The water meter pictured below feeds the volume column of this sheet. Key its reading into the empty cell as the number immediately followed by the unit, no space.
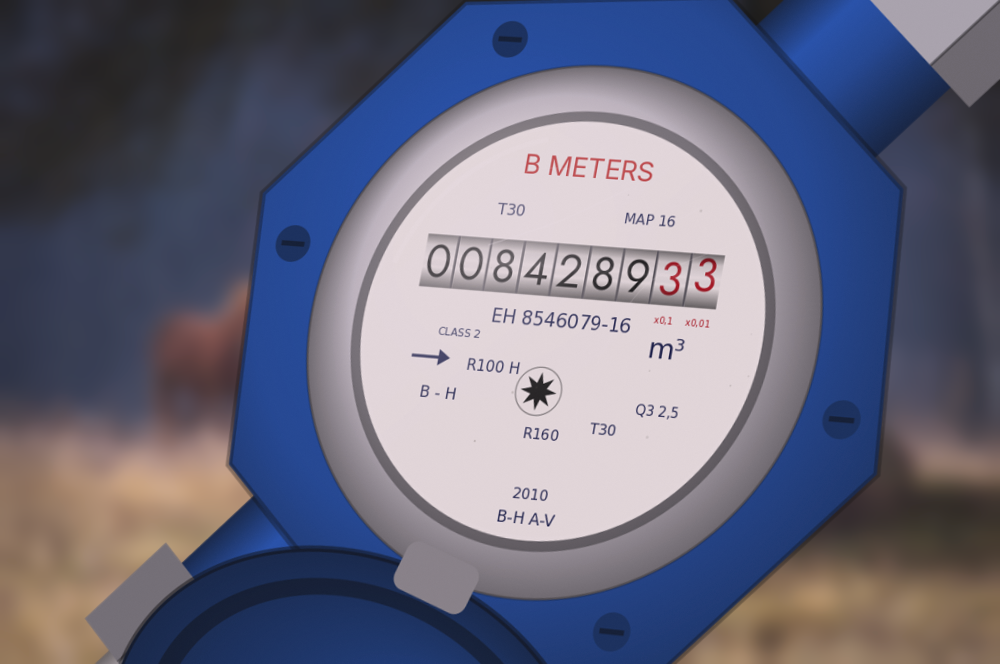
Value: 84289.33m³
